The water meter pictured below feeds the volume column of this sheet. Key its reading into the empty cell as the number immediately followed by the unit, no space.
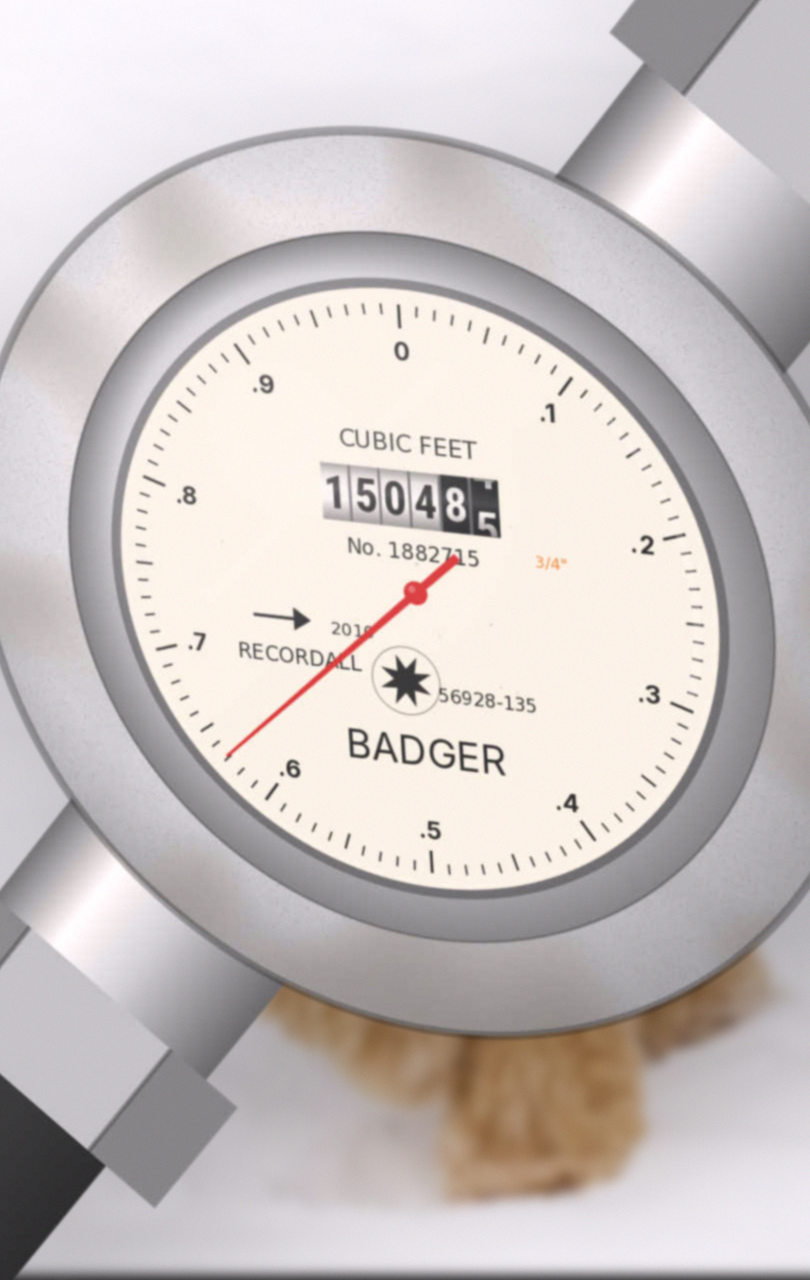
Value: 150484.63ft³
